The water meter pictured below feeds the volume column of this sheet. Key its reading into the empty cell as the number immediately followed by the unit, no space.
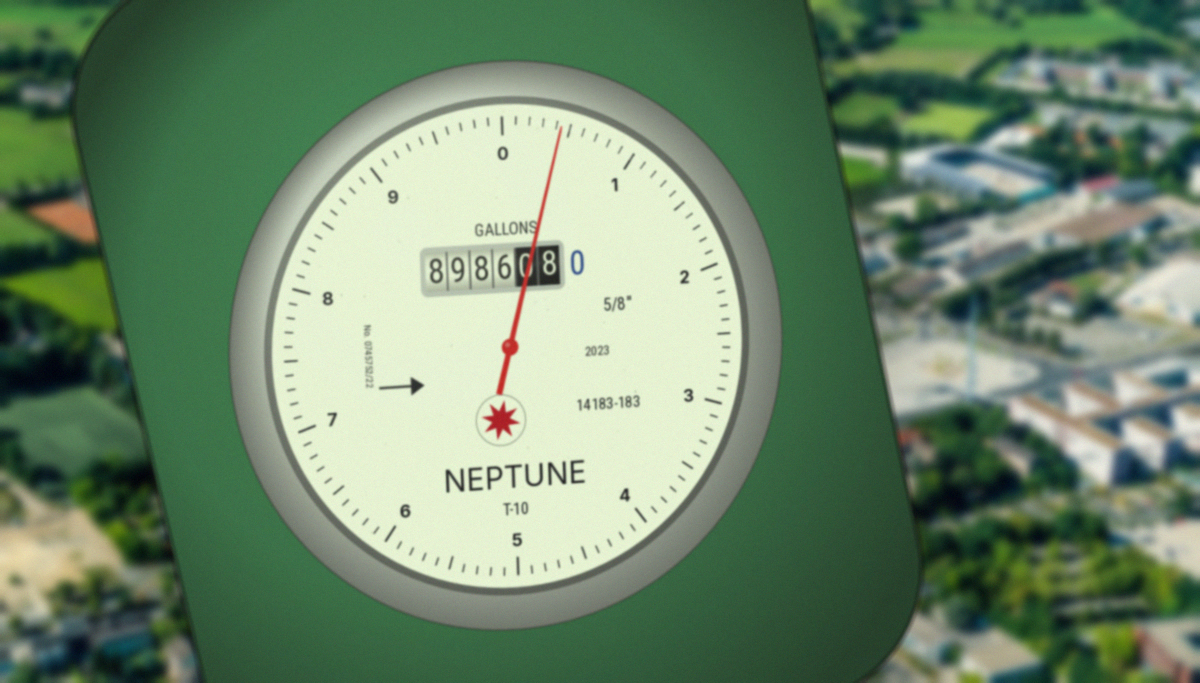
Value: 8986080.4gal
